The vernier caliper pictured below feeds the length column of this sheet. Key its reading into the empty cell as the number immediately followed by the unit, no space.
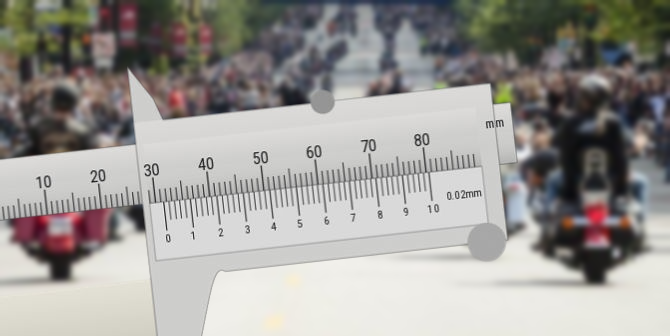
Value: 31.5mm
